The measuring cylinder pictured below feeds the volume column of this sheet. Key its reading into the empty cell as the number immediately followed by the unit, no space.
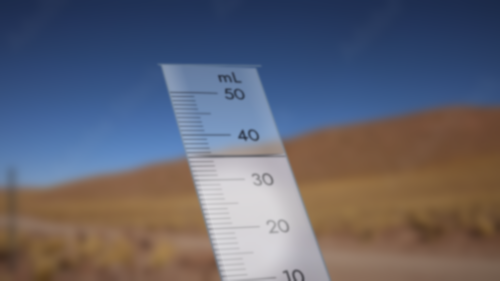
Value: 35mL
